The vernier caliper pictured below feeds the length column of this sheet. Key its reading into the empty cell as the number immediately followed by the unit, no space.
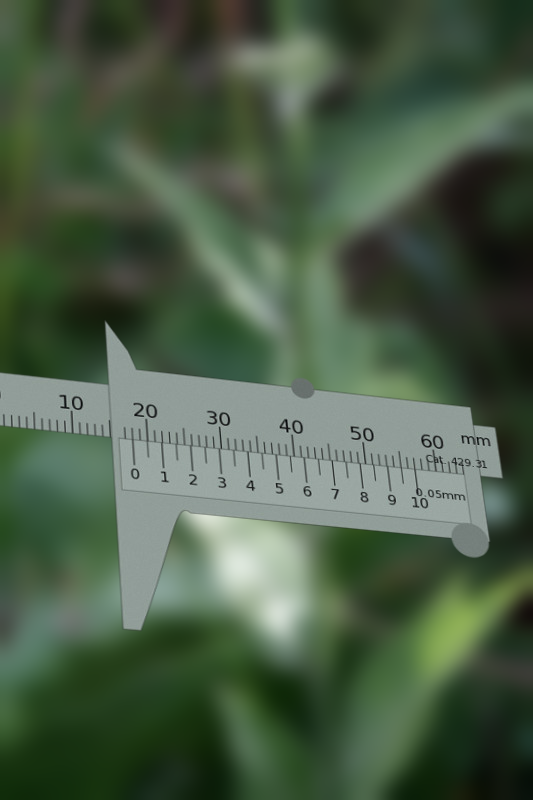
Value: 18.0mm
